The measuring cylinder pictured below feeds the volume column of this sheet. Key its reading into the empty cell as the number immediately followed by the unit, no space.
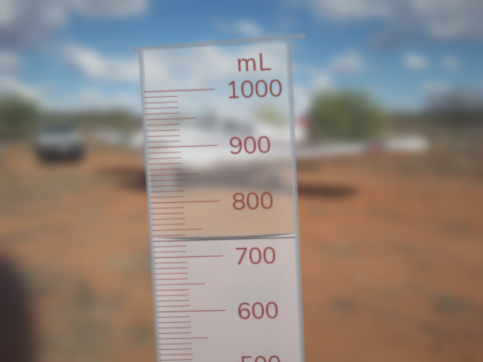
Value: 730mL
